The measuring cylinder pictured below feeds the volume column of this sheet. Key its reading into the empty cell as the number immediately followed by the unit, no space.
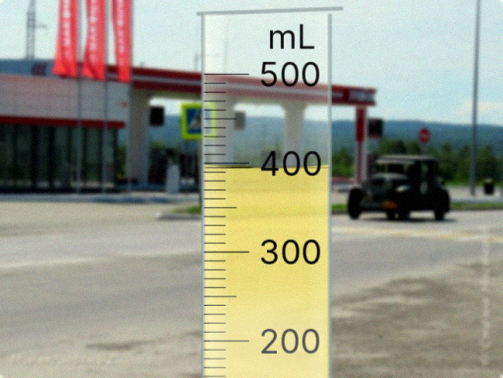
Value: 395mL
